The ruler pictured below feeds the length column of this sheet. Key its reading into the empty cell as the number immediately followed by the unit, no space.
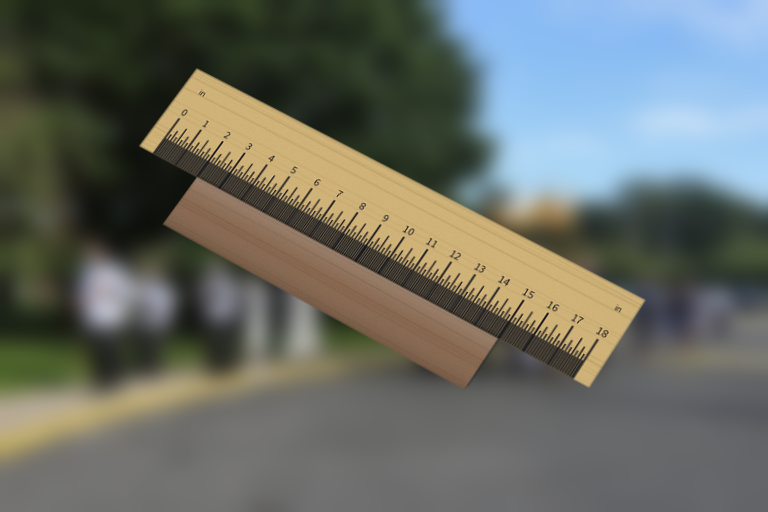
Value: 13in
